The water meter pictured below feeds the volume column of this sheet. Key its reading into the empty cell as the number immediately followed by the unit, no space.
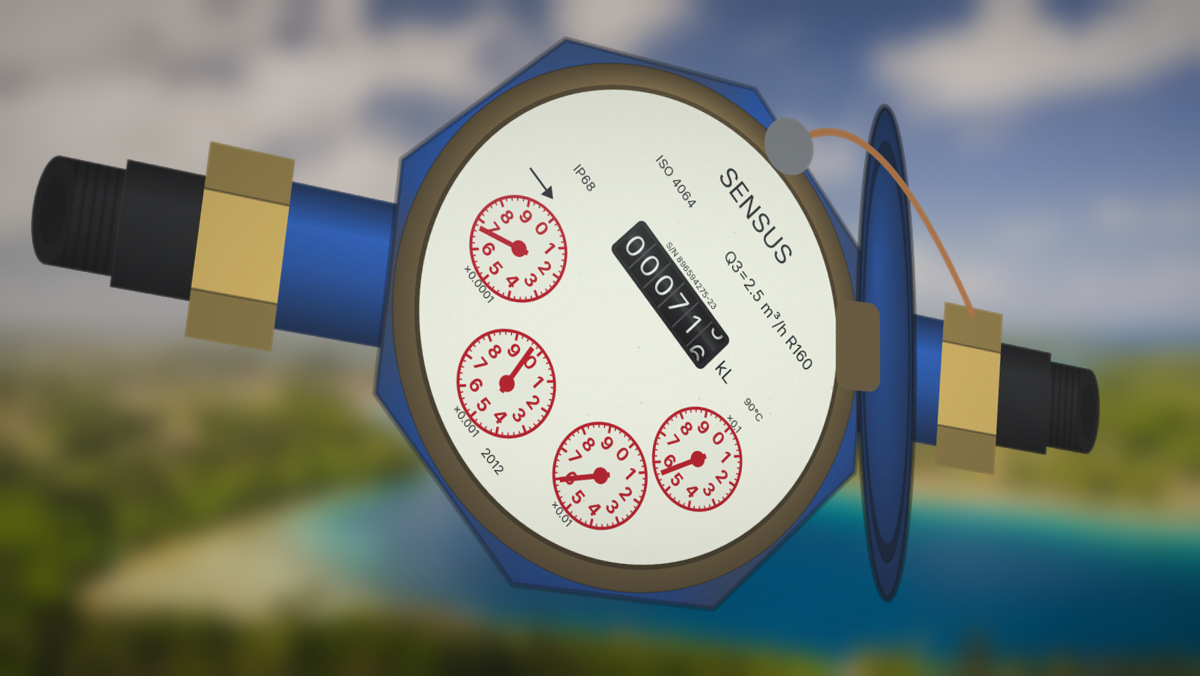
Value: 715.5596kL
